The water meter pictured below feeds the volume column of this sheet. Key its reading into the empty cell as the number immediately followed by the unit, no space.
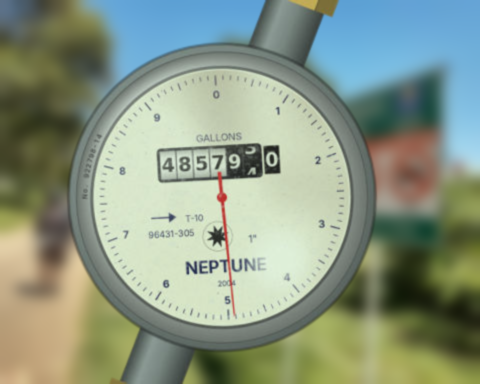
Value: 4857934.9gal
